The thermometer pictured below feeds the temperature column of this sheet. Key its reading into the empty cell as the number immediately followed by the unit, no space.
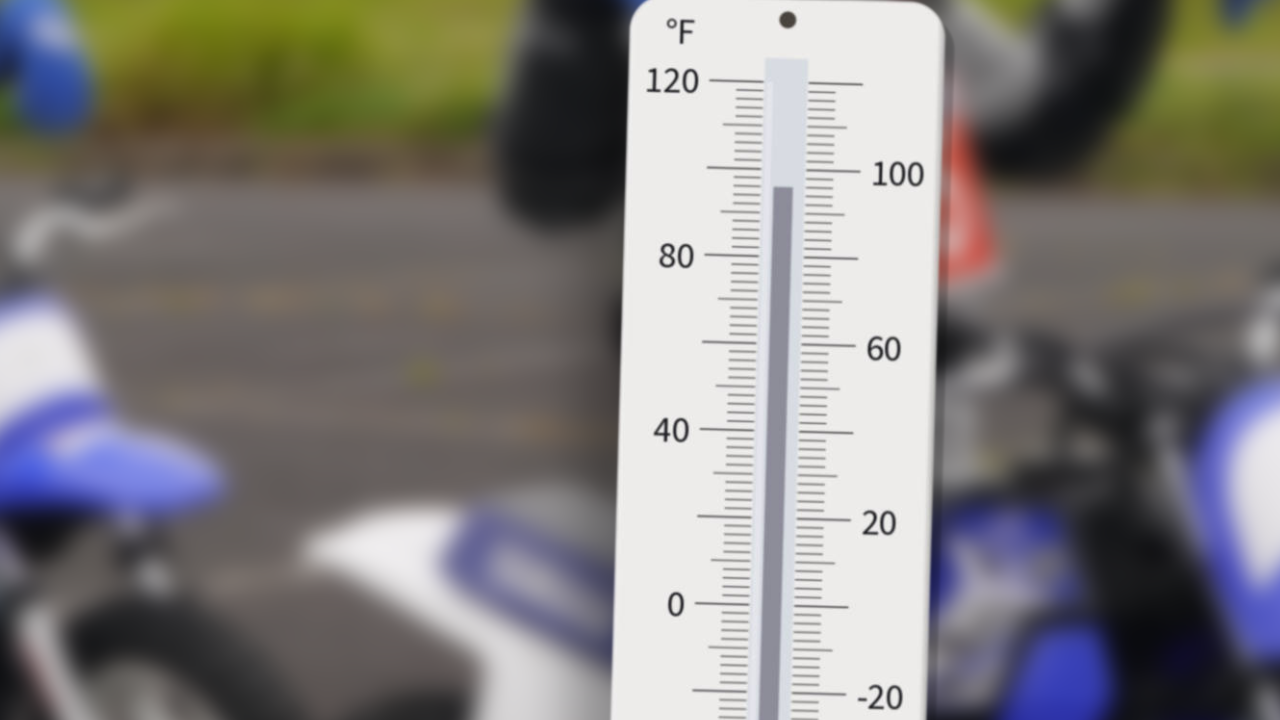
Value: 96°F
